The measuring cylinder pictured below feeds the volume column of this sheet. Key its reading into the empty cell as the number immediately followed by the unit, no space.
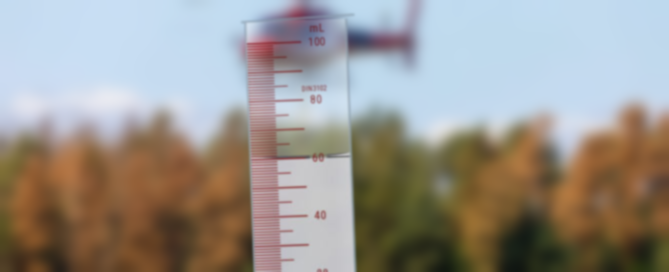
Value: 60mL
